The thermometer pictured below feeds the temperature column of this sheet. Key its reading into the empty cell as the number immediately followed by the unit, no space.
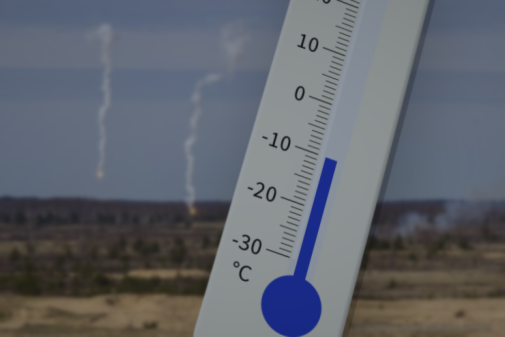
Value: -10°C
